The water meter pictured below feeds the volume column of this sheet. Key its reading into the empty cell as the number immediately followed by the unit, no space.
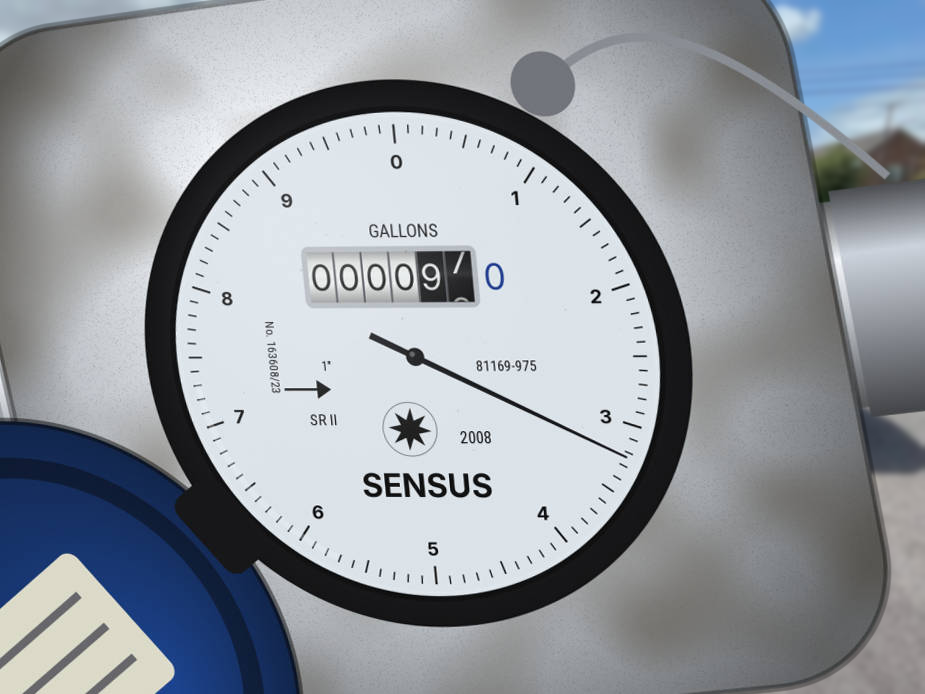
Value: 973.2gal
